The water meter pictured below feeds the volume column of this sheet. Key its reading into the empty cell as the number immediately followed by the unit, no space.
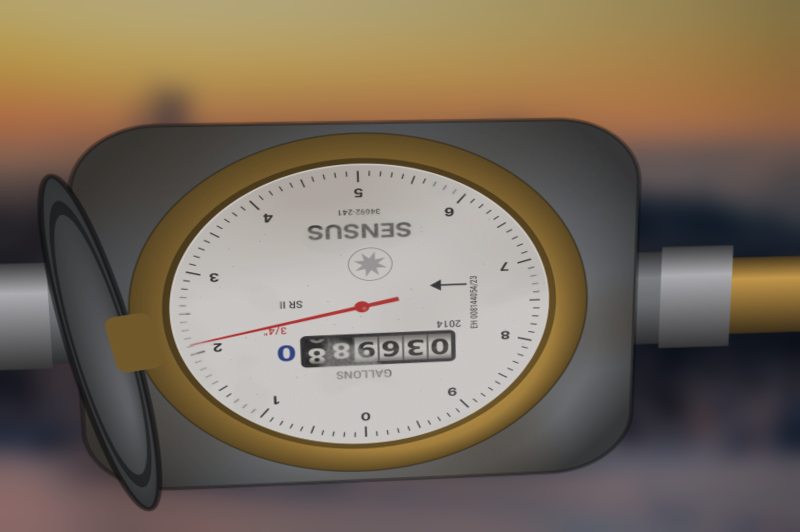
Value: 369882.1gal
